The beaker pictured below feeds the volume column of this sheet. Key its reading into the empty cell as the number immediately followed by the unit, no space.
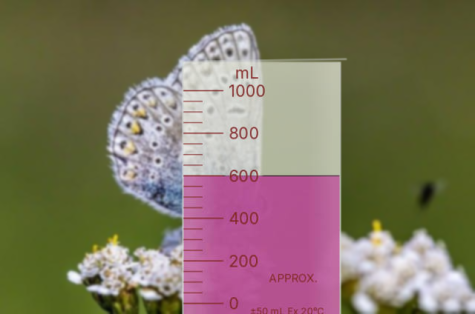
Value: 600mL
